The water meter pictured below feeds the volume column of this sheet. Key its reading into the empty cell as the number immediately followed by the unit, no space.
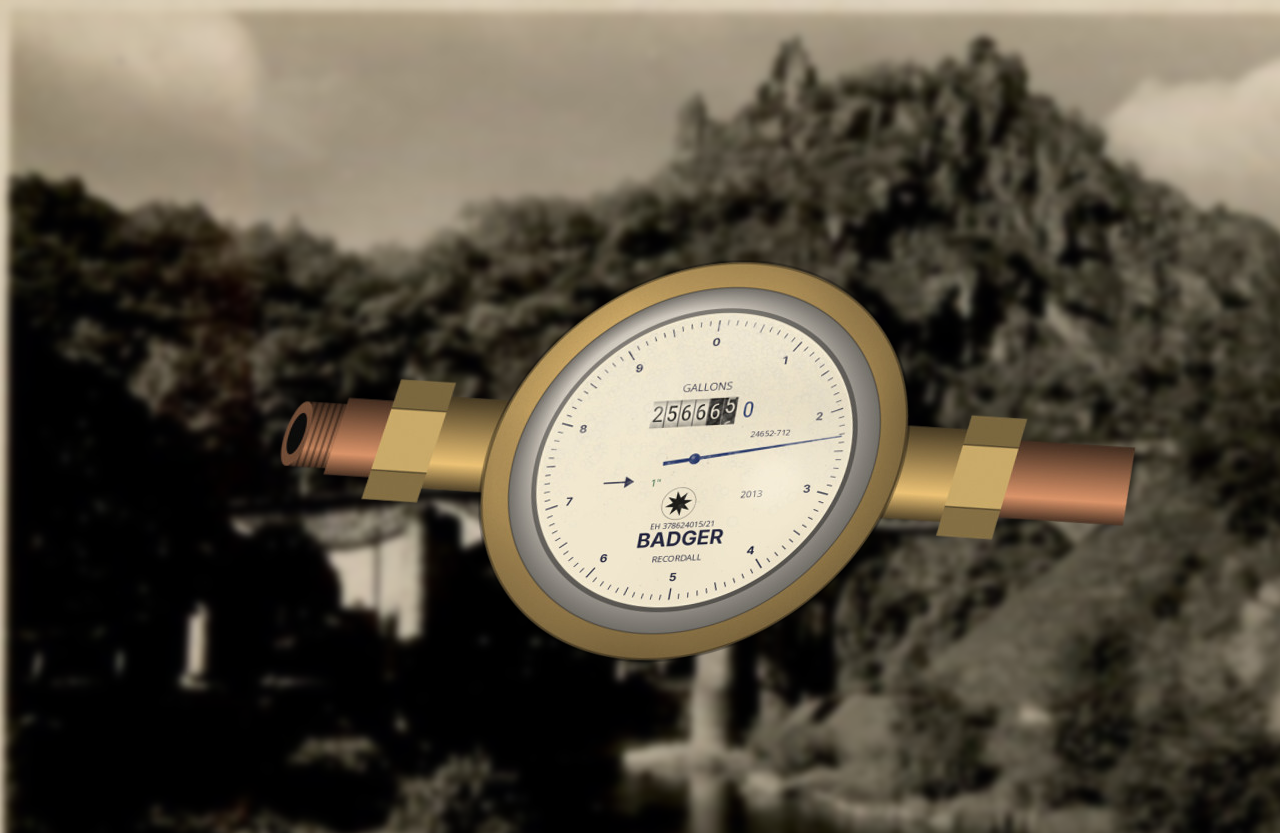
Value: 2566652.3gal
